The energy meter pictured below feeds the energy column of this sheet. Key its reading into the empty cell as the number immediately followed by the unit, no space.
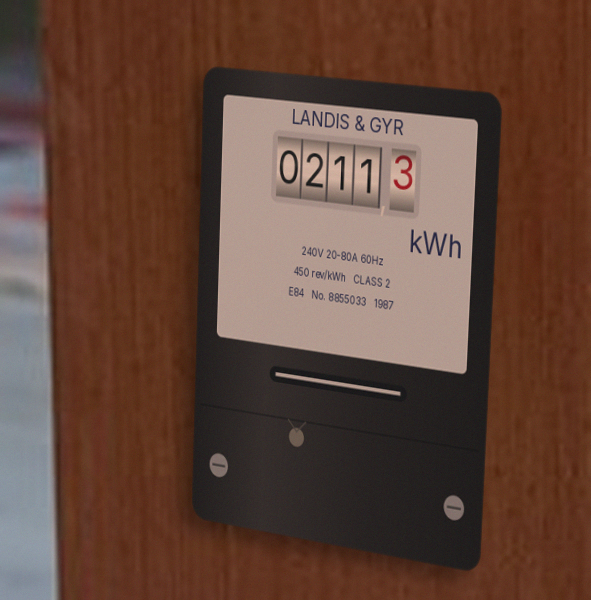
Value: 211.3kWh
